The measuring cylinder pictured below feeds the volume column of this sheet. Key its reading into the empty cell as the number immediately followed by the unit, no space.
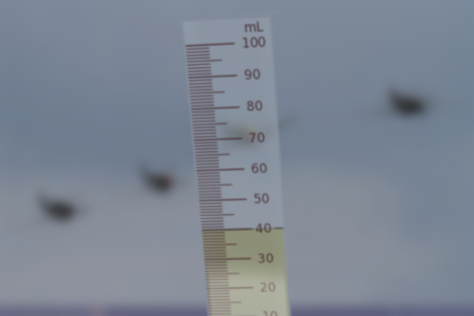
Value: 40mL
